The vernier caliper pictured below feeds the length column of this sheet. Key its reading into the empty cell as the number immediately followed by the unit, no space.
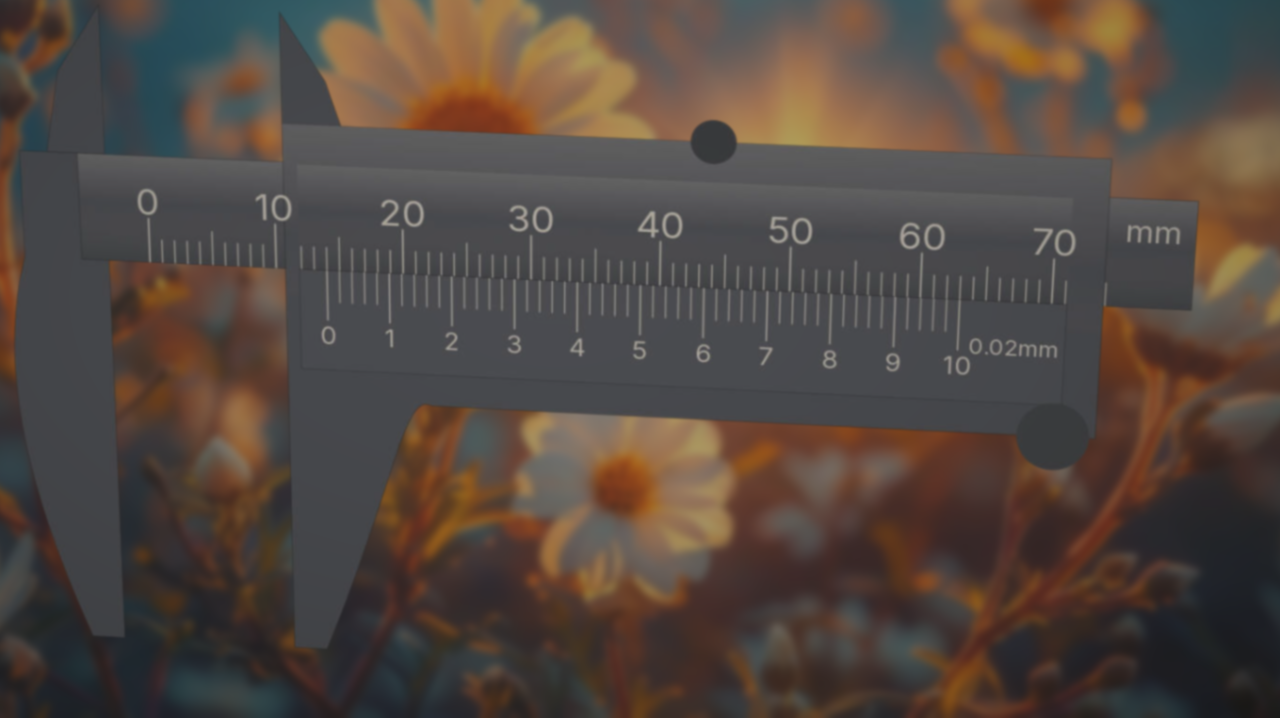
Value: 14.0mm
